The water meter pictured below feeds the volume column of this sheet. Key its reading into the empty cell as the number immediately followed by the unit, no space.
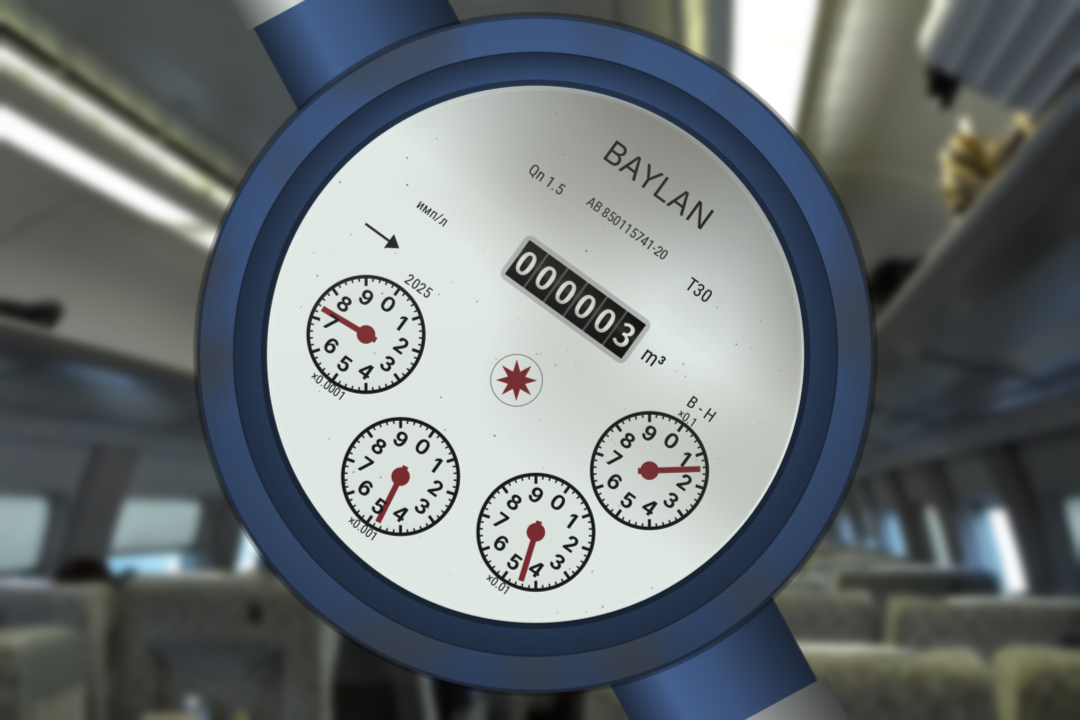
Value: 3.1447m³
